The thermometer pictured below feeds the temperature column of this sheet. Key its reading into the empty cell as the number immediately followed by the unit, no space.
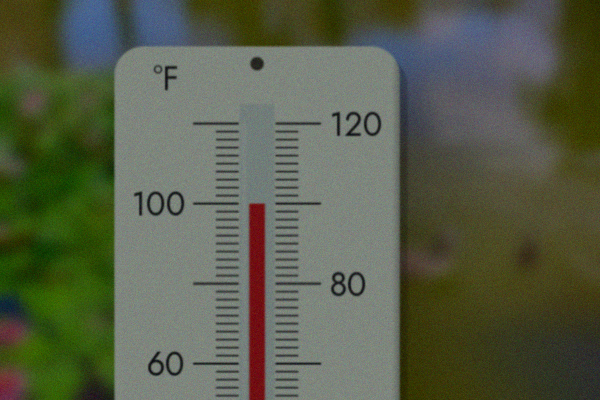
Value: 100°F
